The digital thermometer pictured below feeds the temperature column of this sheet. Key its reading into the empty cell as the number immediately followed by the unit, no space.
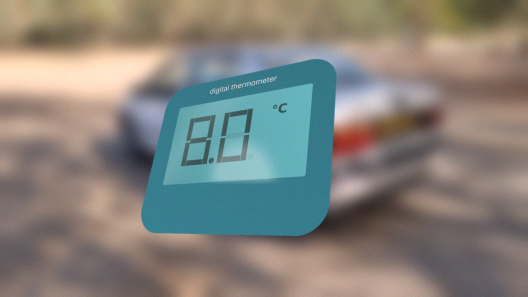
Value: 8.0°C
